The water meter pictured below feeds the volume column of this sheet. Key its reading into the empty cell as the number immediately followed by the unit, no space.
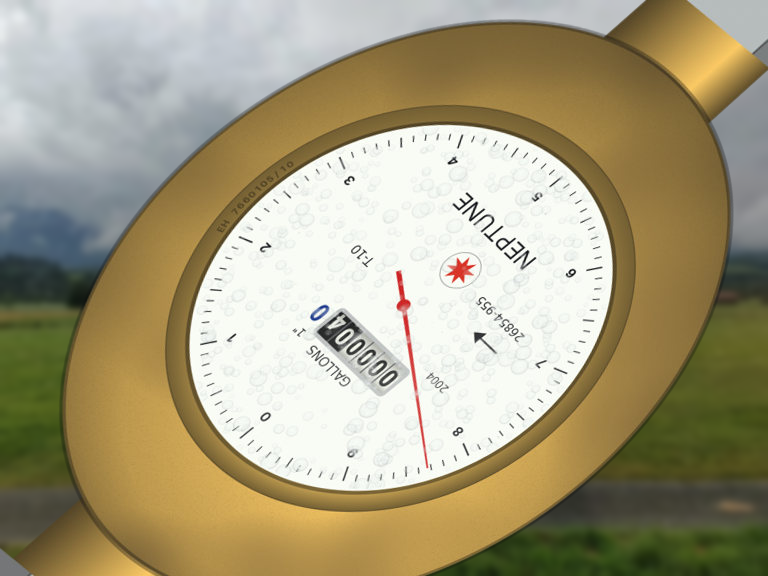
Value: 38.3gal
